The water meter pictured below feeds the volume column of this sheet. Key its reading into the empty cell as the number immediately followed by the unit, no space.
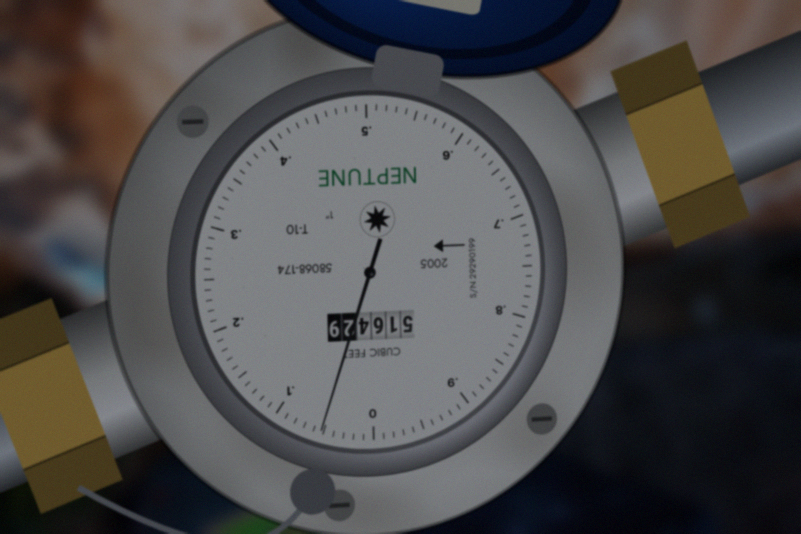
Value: 516429.05ft³
